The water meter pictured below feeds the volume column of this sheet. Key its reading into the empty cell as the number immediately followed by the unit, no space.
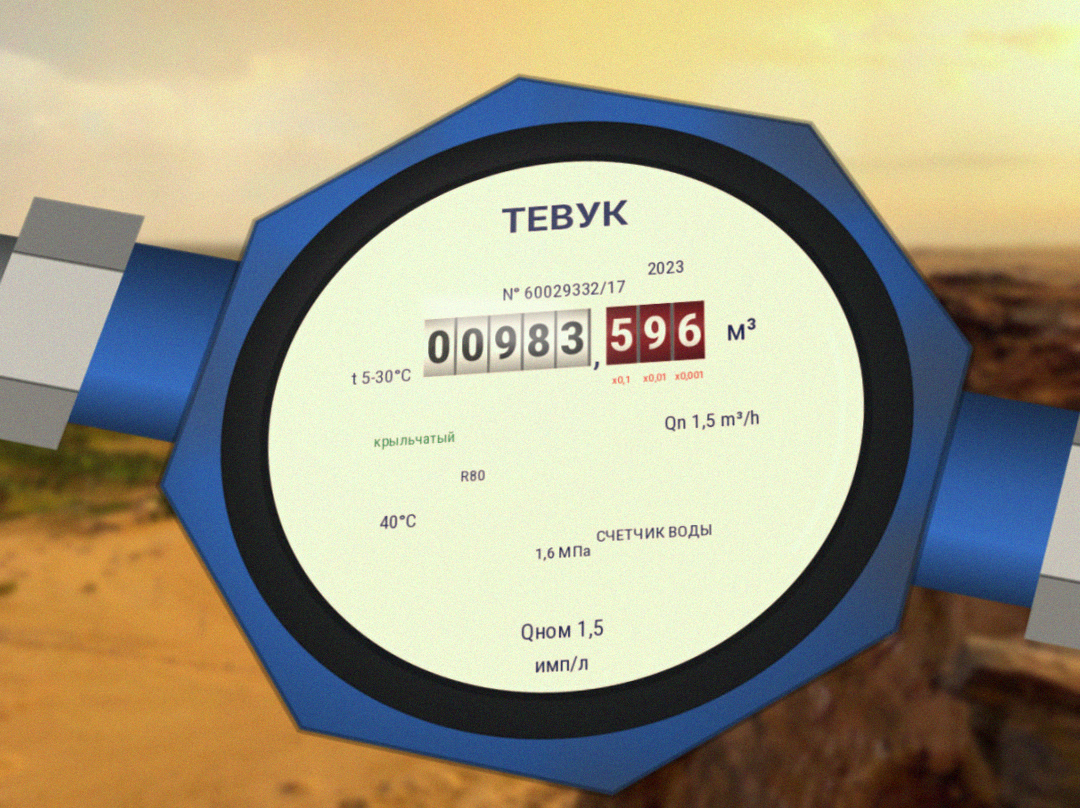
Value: 983.596m³
